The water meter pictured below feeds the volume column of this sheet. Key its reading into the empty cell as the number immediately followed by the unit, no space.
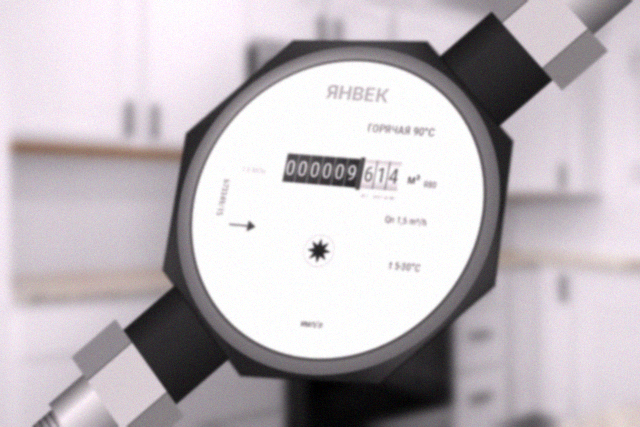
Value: 9.614m³
